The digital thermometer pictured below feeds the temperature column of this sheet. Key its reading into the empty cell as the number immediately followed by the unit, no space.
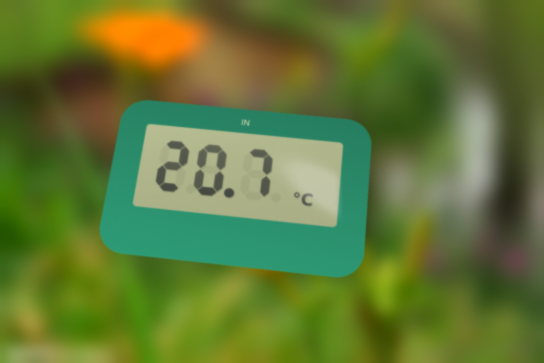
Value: 20.7°C
